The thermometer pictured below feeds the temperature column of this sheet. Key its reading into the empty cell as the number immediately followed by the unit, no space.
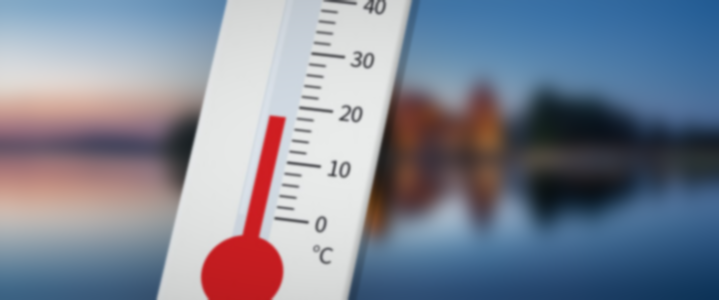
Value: 18°C
